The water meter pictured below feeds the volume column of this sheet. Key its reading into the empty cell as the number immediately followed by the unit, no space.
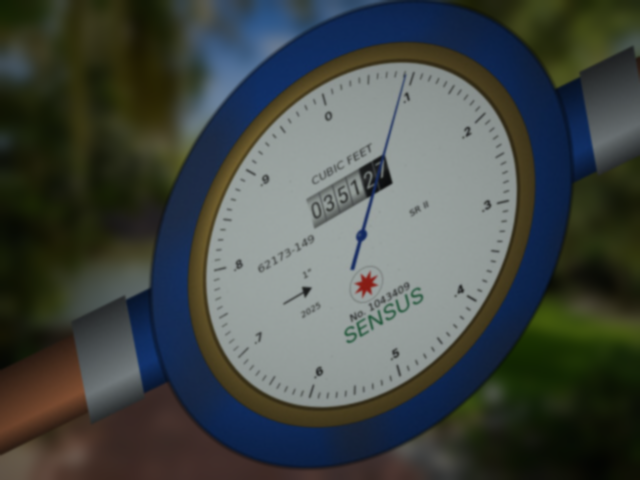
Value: 35127.09ft³
